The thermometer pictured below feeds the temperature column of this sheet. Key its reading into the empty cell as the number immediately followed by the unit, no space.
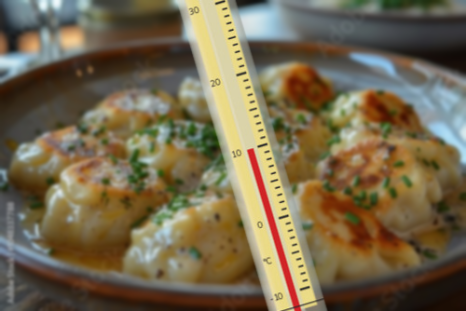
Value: 10°C
